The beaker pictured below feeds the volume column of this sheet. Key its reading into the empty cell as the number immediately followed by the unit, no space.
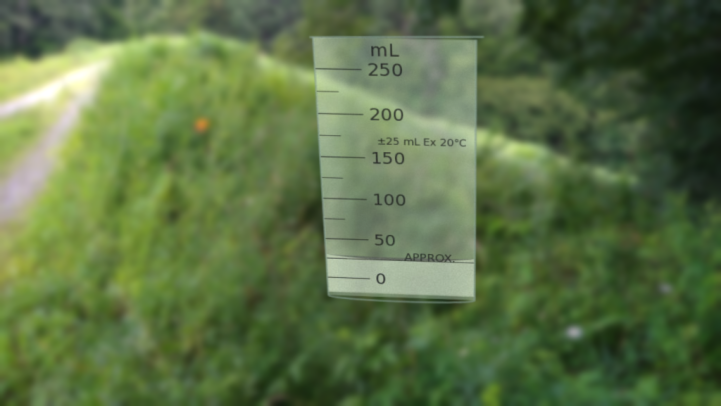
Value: 25mL
